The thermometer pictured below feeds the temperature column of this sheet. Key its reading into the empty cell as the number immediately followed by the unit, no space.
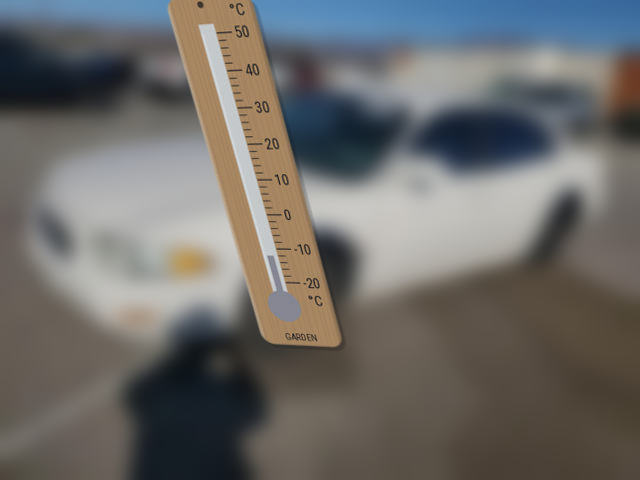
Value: -12°C
